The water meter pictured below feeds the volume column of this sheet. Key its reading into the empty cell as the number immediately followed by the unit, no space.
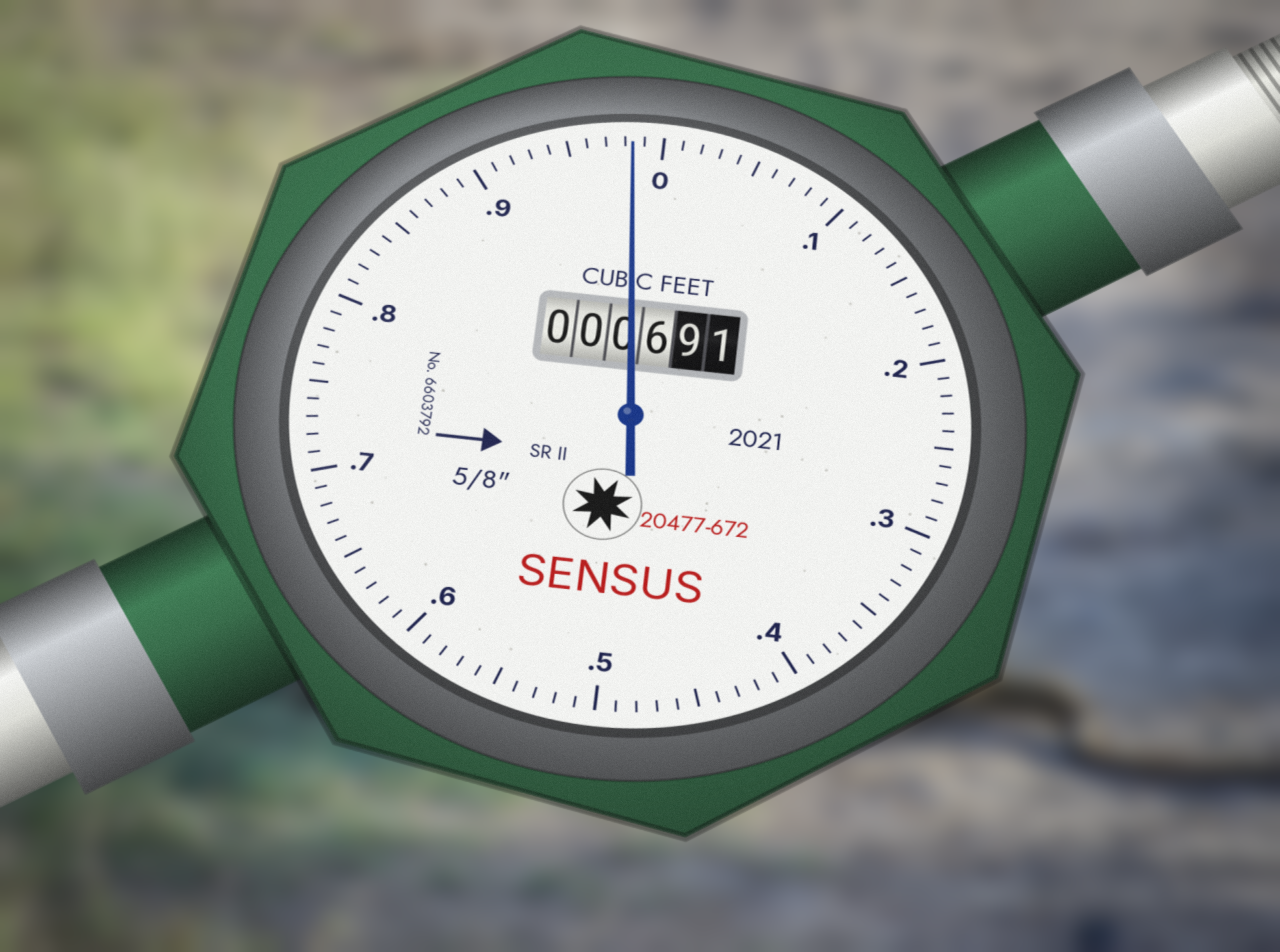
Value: 690.98ft³
